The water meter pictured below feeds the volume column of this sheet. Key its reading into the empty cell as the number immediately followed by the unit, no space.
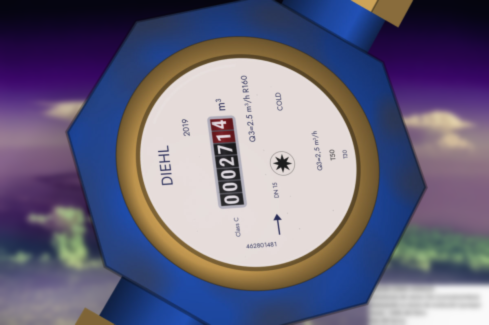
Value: 27.14m³
